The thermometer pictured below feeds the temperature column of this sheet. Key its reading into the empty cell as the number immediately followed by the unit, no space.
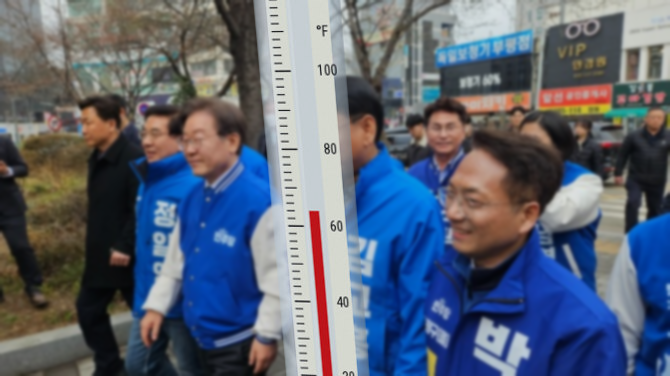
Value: 64°F
